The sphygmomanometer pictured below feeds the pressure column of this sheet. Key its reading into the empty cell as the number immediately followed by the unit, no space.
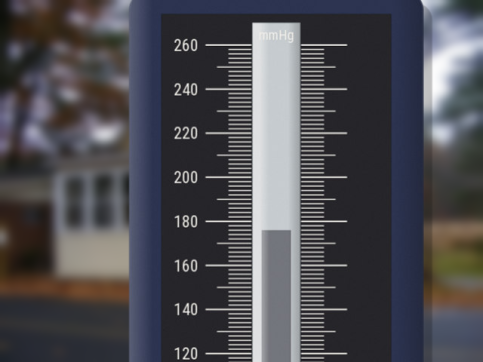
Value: 176mmHg
